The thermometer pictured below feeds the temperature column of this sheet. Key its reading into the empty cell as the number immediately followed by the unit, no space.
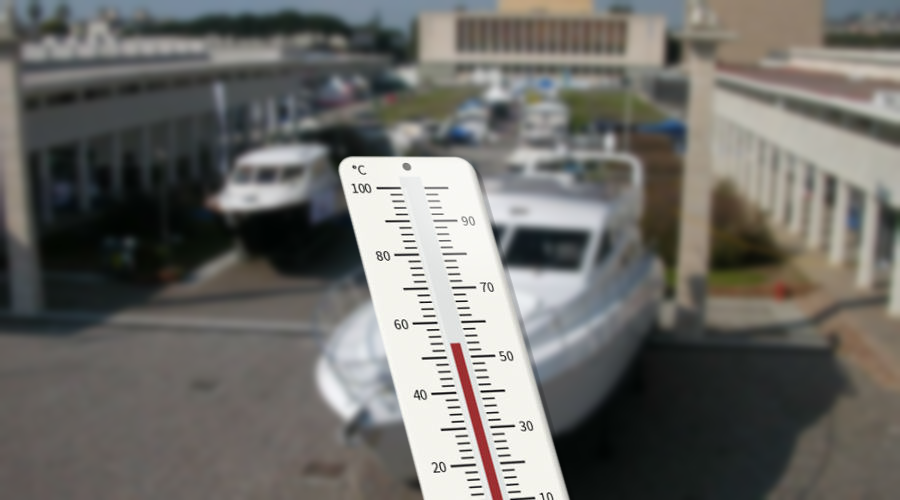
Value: 54°C
